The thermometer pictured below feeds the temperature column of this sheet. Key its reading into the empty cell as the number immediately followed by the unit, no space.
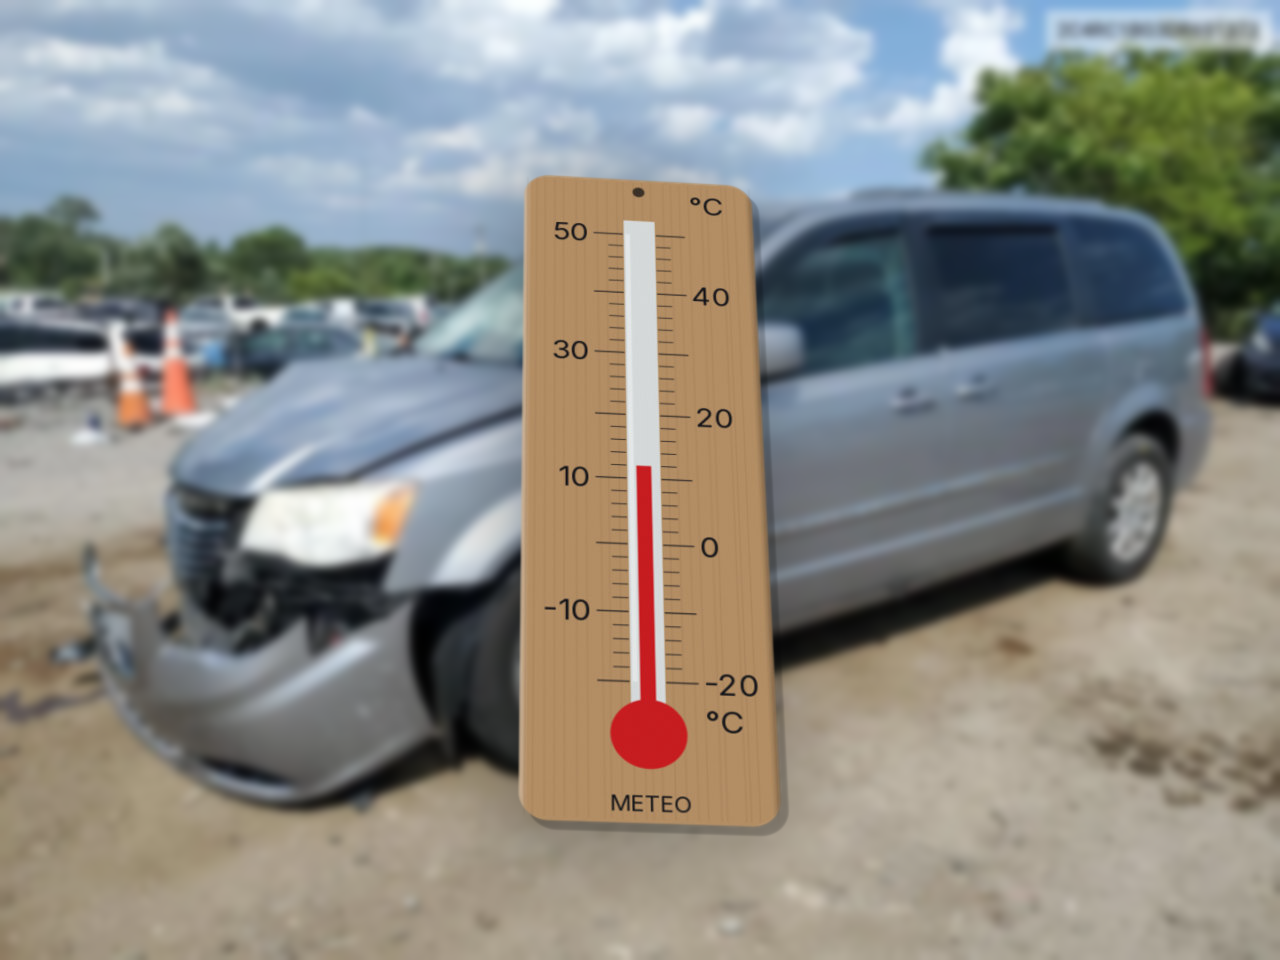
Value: 12°C
